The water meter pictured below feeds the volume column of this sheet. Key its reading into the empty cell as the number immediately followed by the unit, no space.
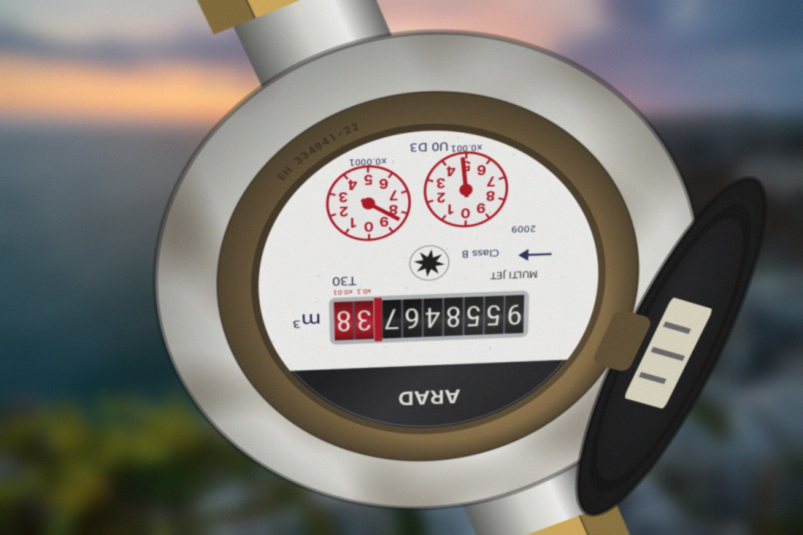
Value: 9558467.3848m³
